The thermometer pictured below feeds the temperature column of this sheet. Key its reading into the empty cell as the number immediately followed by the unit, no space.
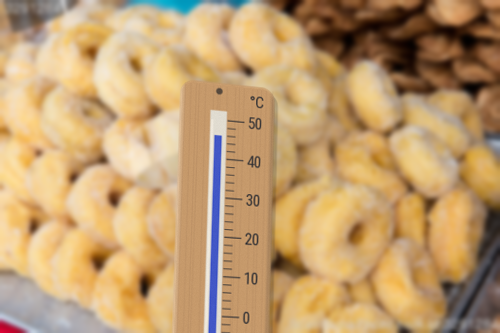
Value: 46°C
